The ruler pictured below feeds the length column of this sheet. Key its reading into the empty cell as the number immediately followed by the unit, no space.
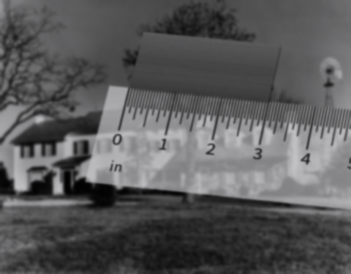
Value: 3in
